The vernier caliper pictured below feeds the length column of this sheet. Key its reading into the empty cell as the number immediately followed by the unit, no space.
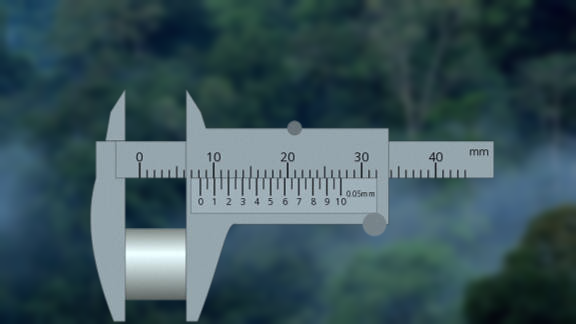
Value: 8.2mm
